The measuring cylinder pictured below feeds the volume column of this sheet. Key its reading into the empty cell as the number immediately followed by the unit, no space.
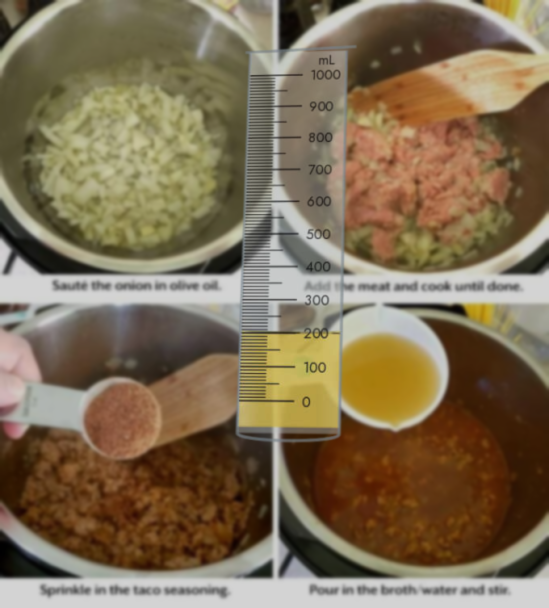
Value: 200mL
